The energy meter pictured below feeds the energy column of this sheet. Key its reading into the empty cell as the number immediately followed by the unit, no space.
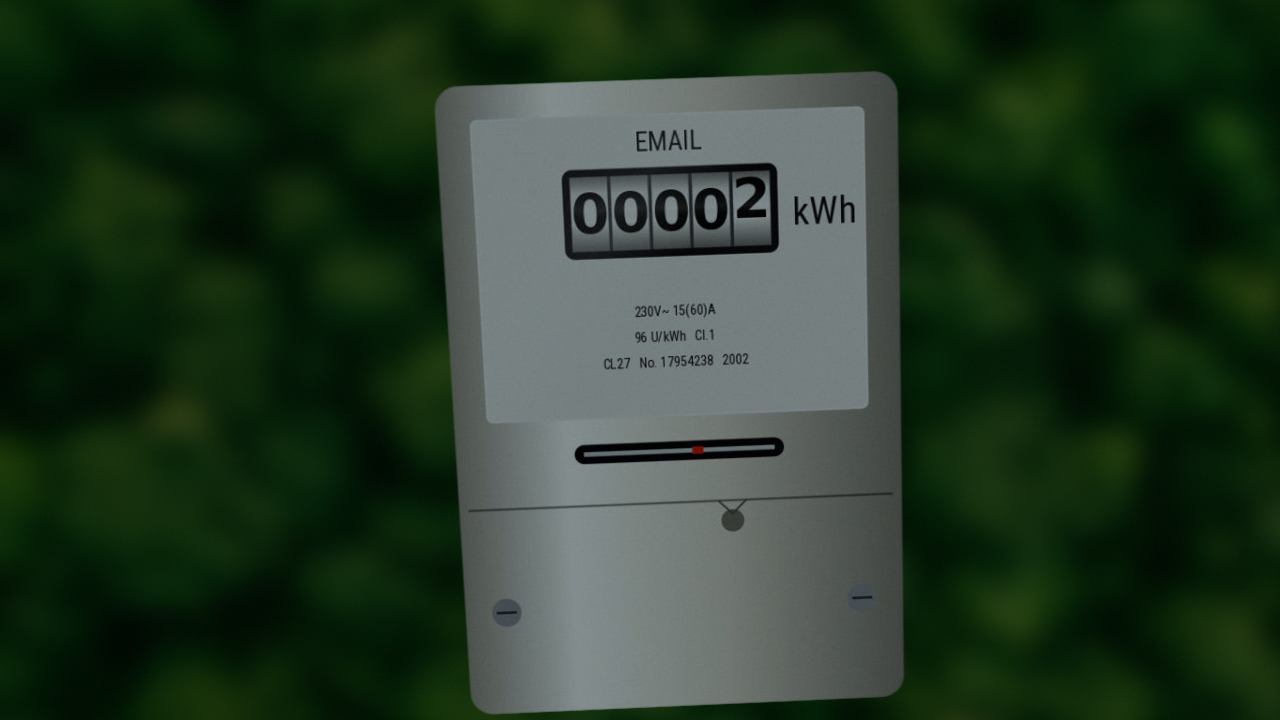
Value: 2kWh
